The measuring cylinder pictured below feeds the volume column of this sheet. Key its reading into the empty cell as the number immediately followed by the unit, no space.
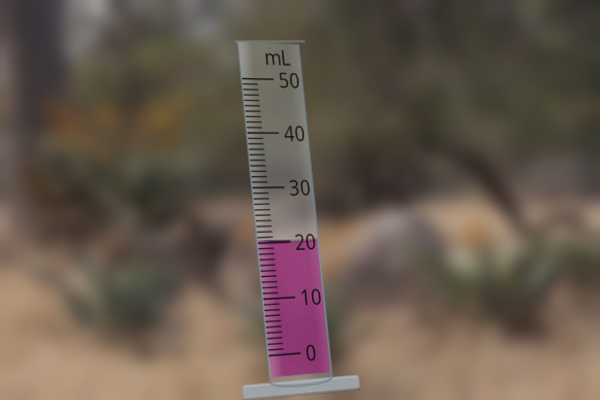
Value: 20mL
